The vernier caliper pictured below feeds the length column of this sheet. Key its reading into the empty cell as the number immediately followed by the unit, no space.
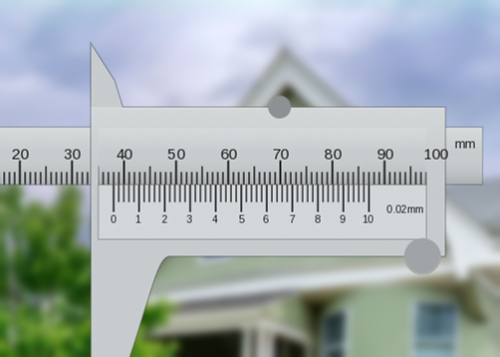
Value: 38.0mm
